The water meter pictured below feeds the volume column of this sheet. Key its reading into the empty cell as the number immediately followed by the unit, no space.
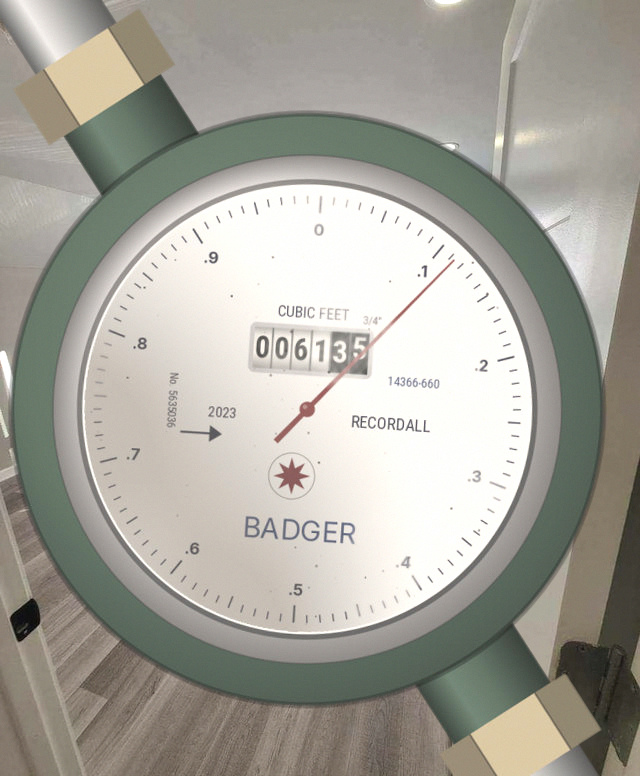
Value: 6135.11ft³
